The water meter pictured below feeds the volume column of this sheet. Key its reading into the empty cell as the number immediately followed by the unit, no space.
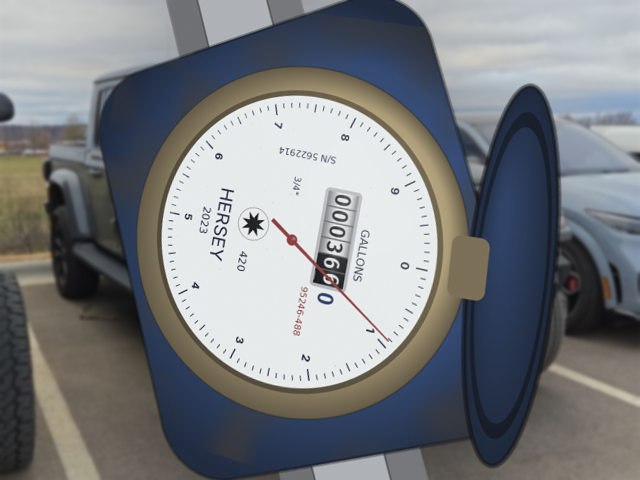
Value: 3660.9gal
